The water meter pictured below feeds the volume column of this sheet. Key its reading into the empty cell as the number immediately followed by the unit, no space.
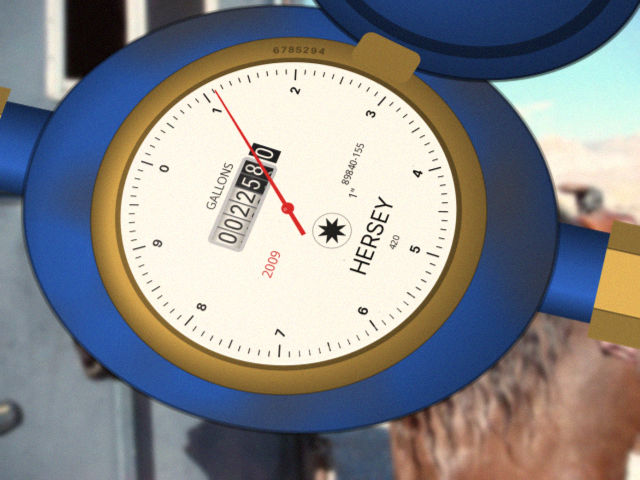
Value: 22581.1gal
